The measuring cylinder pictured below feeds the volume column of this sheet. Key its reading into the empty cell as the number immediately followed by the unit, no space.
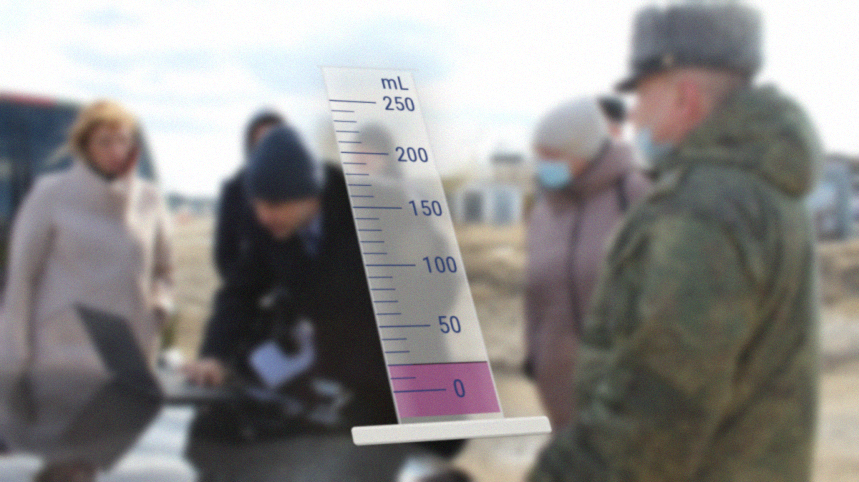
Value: 20mL
